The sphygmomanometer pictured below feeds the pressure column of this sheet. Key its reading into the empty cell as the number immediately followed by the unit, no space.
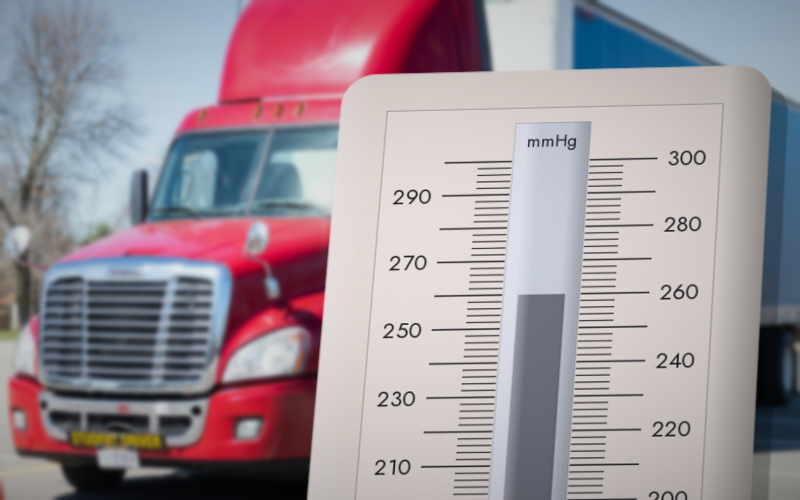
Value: 260mmHg
